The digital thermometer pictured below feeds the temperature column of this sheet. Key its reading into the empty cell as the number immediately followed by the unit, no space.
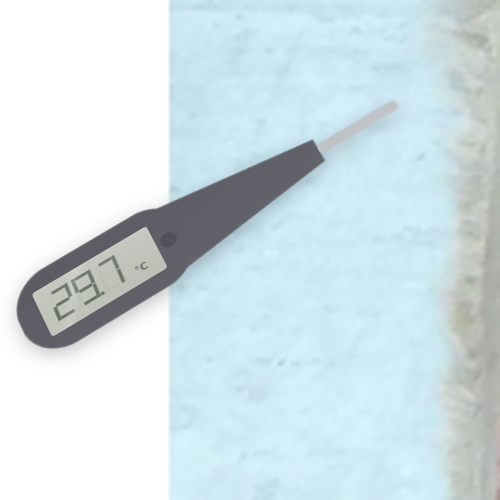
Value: 29.7°C
